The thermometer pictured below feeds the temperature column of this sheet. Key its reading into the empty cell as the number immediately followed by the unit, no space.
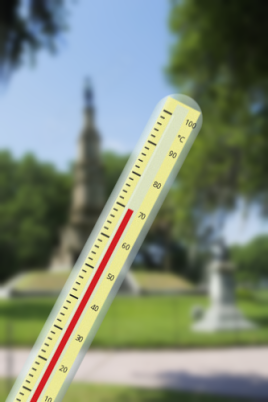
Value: 70°C
